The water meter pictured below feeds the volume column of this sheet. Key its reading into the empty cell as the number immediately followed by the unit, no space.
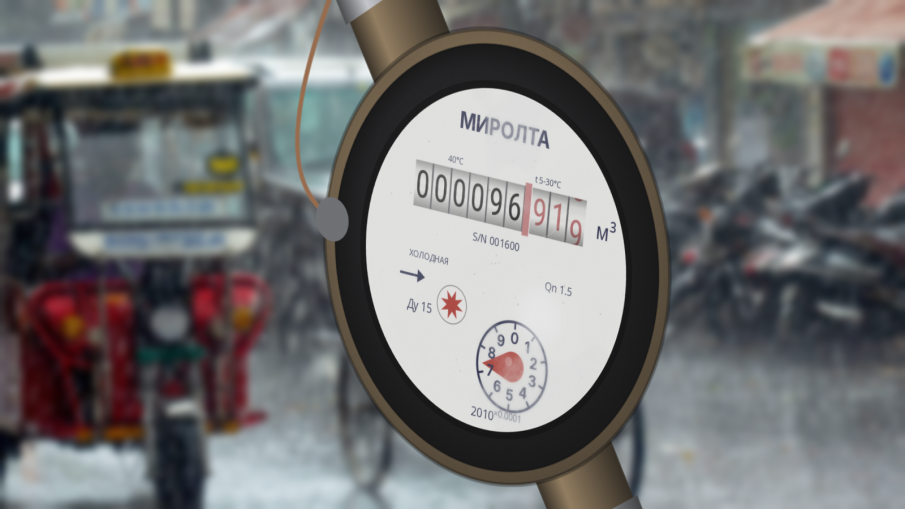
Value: 96.9187m³
